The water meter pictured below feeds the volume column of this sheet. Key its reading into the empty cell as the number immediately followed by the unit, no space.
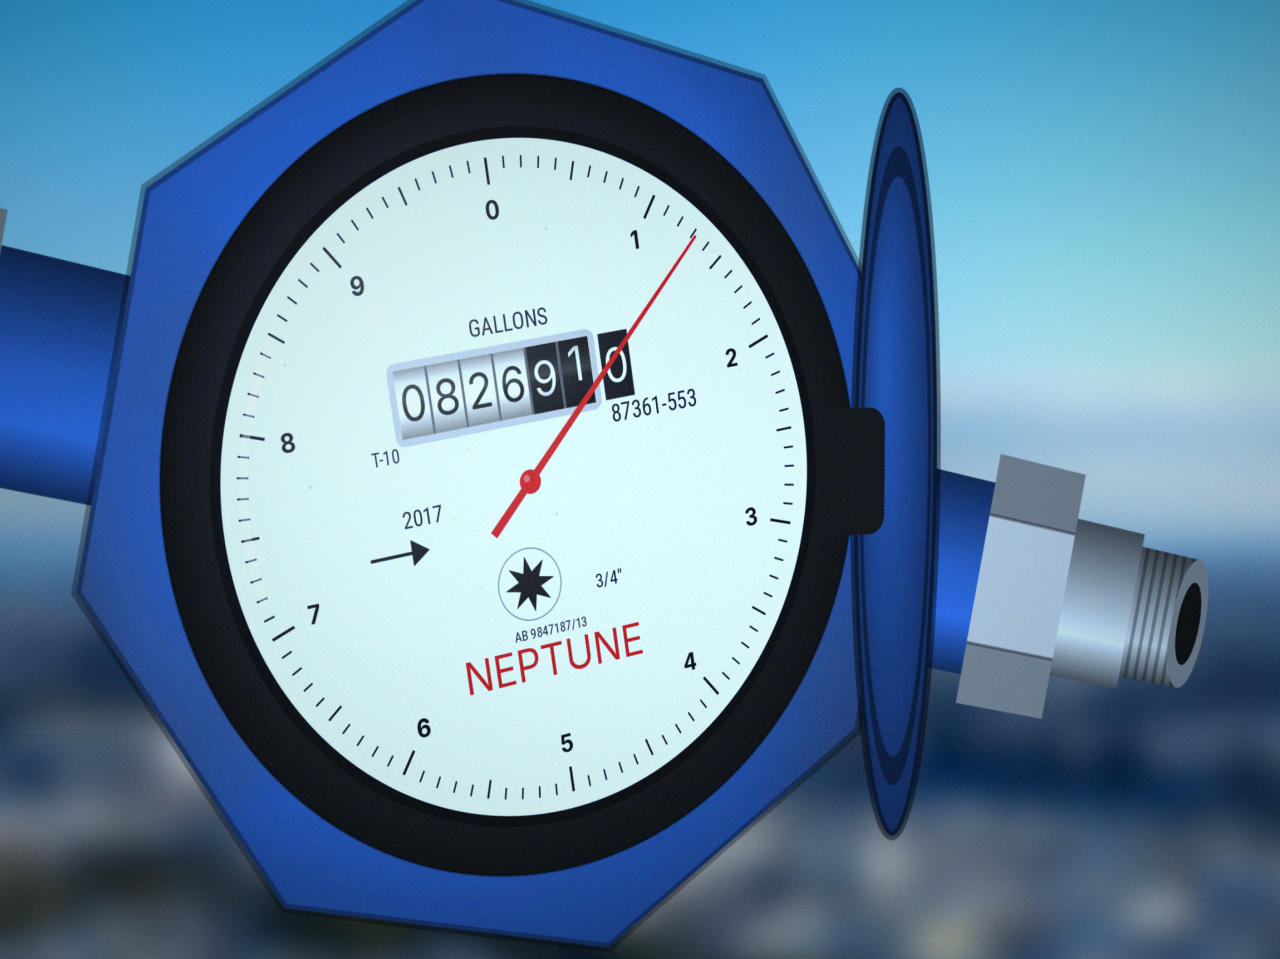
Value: 826911.3gal
